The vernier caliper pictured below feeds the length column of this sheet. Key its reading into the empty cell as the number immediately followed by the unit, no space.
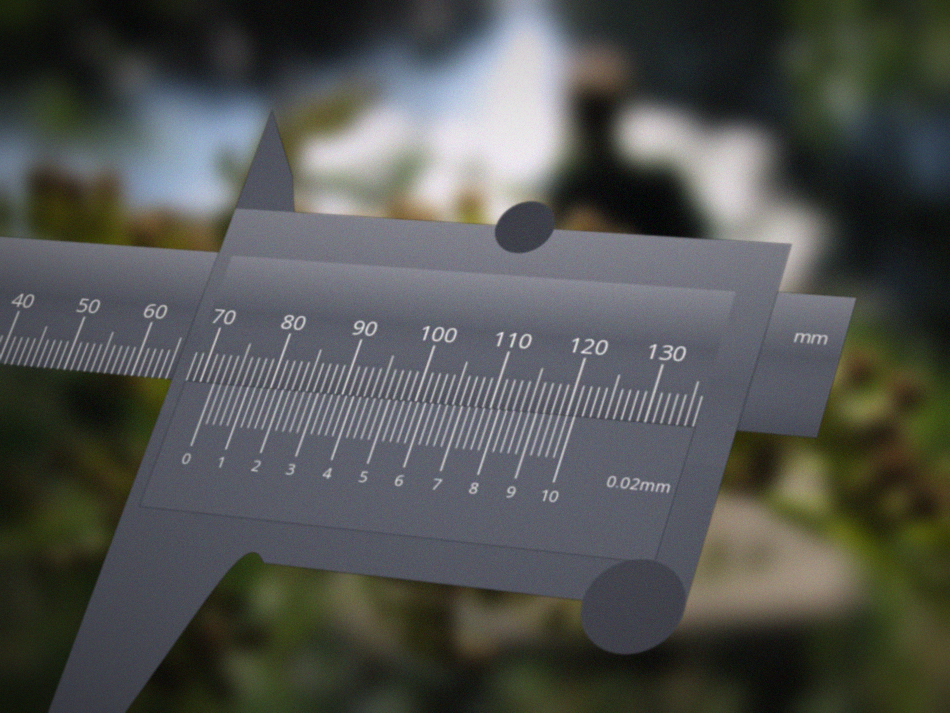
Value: 72.0mm
